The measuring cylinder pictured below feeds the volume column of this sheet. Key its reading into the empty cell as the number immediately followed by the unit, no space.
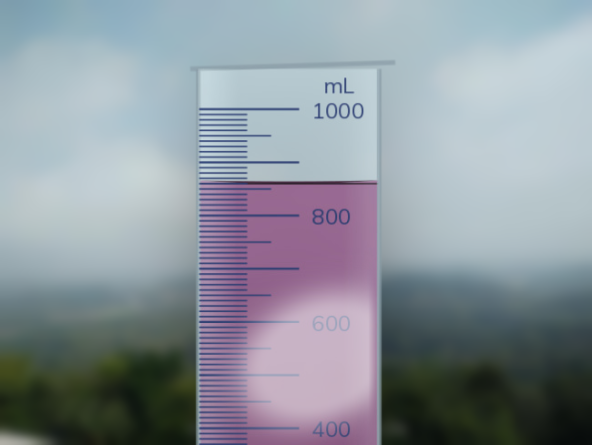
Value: 860mL
